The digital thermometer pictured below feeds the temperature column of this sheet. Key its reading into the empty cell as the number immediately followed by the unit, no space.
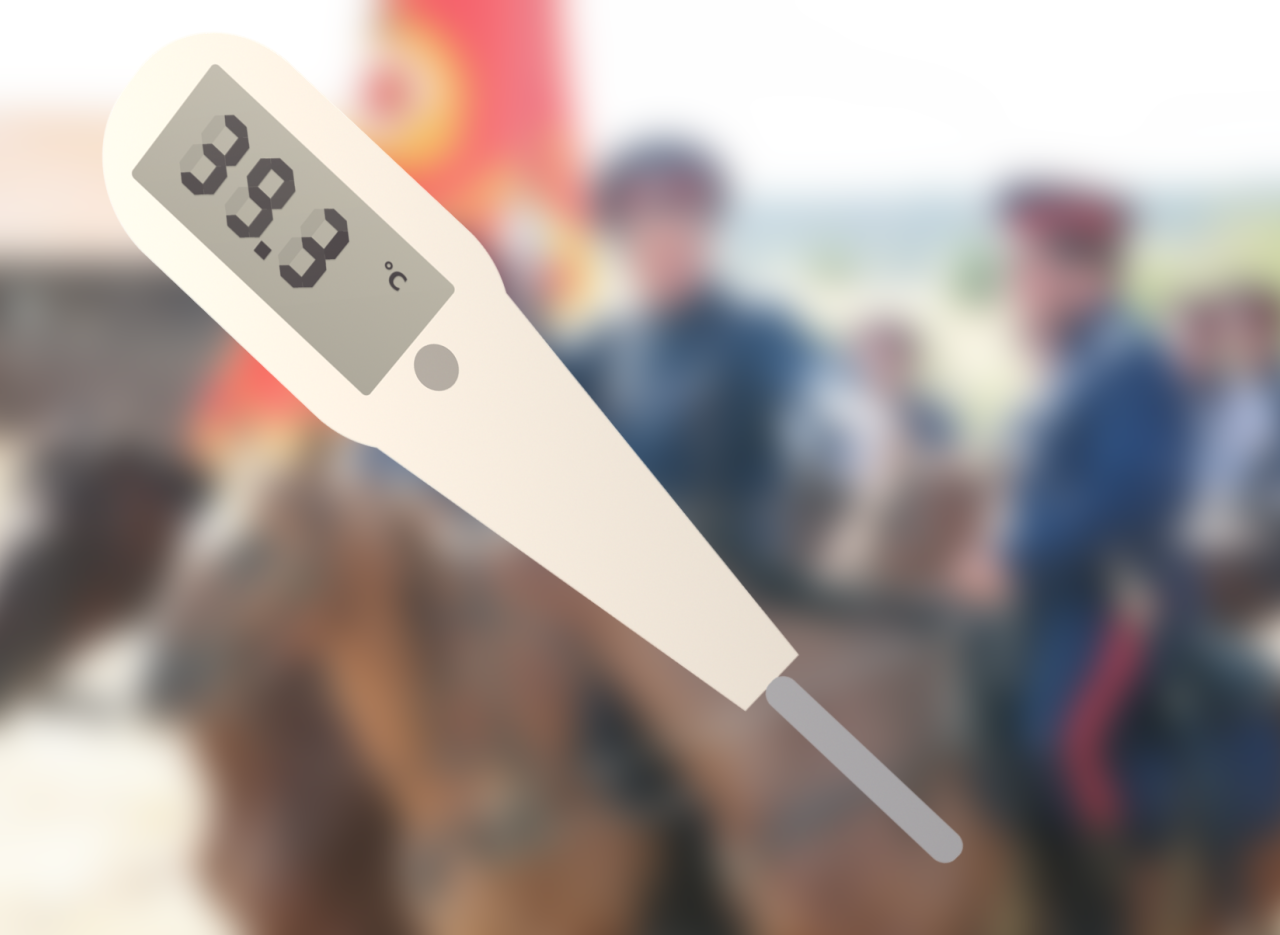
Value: 39.3°C
